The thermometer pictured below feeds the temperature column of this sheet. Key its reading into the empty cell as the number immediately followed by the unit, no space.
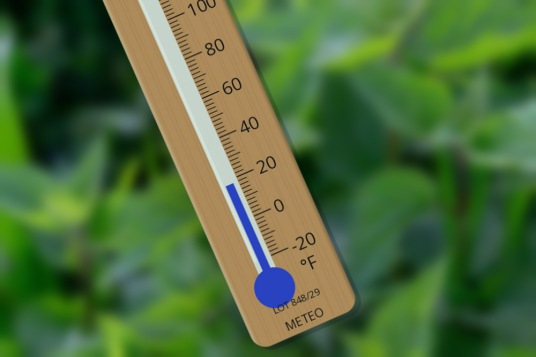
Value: 18°F
